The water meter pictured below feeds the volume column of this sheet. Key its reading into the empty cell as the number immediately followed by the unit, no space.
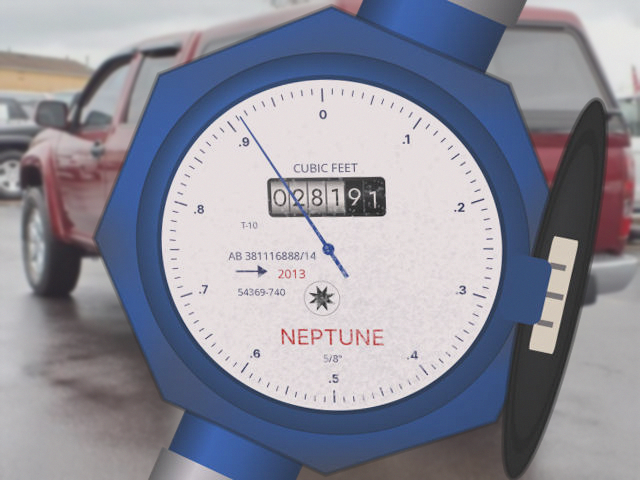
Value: 28190.91ft³
